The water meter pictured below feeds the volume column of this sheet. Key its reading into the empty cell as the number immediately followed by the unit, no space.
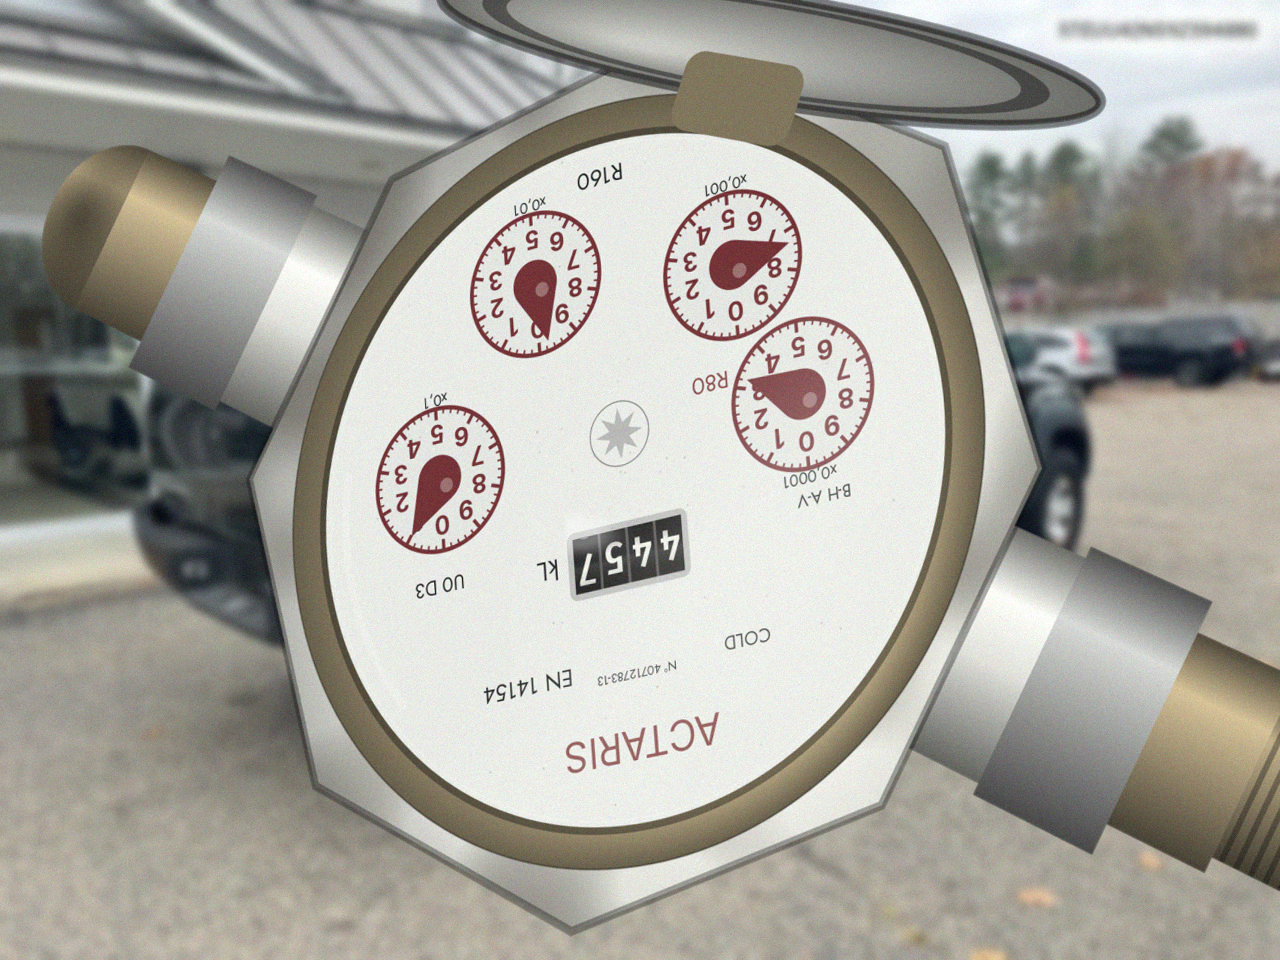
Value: 4457.0973kL
